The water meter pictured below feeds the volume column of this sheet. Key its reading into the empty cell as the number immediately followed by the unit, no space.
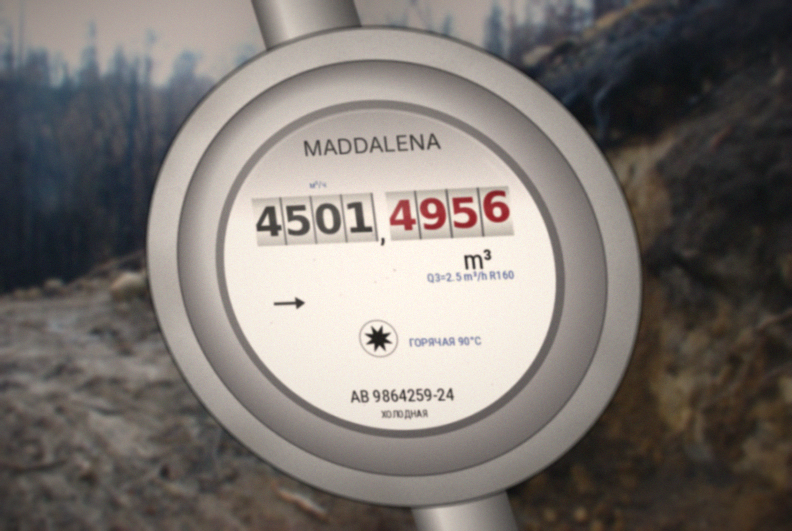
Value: 4501.4956m³
